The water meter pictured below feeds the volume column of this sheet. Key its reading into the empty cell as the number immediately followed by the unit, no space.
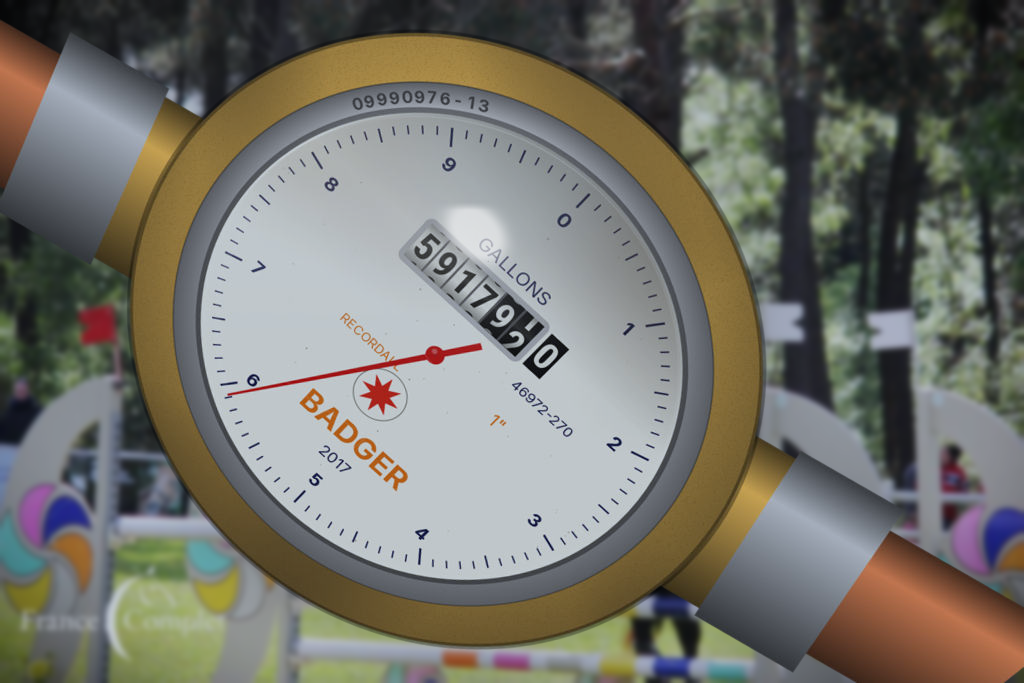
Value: 5917915.9gal
